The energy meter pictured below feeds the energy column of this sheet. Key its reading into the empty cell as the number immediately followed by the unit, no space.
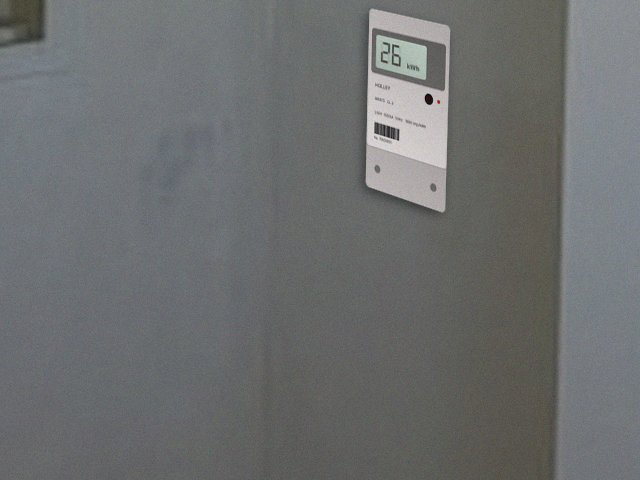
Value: 26kWh
